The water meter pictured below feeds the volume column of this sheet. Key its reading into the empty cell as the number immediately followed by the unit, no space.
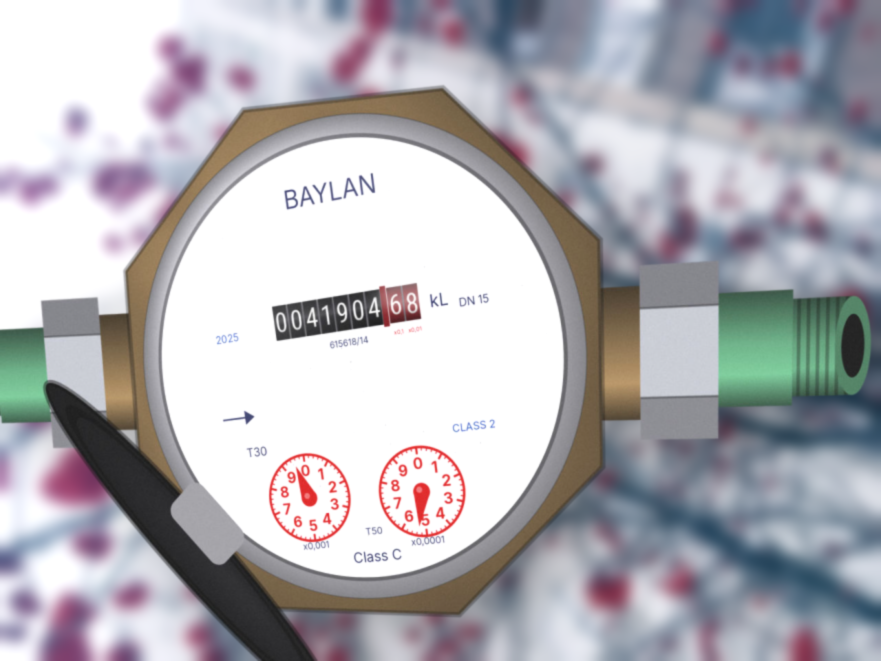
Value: 41904.6795kL
